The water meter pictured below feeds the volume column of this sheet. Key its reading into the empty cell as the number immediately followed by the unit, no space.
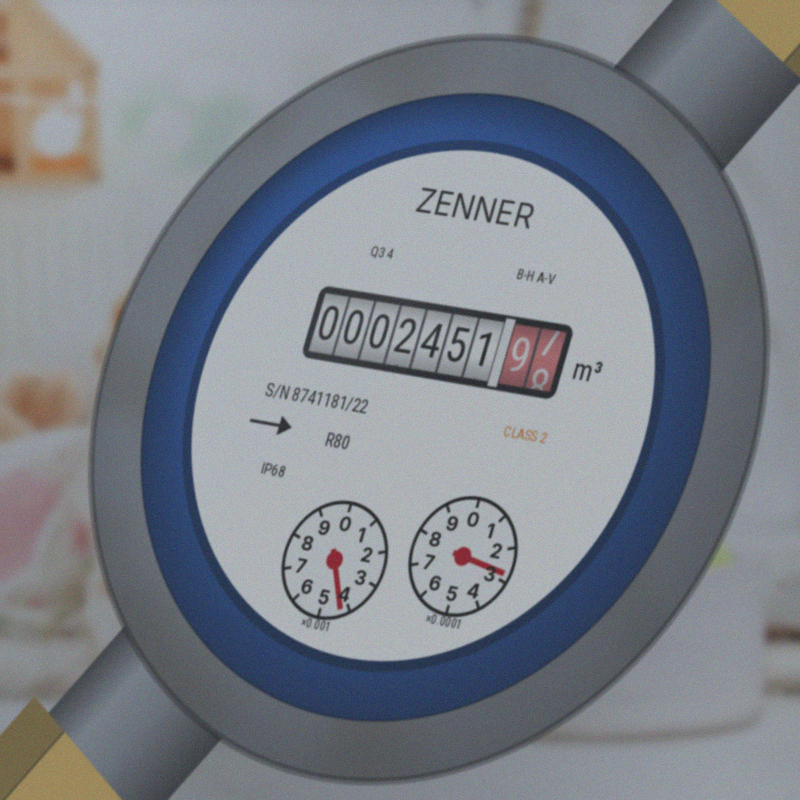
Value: 2451.9742m³
